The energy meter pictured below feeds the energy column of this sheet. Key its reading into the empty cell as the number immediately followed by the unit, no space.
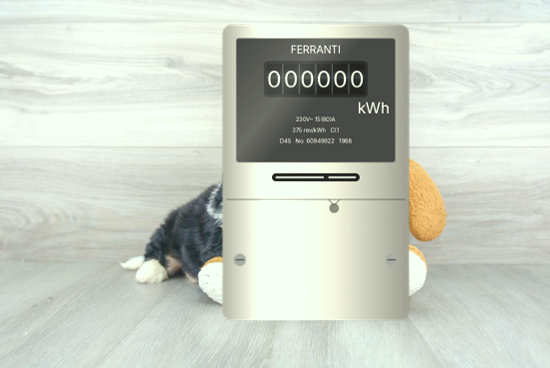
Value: 0kWh
